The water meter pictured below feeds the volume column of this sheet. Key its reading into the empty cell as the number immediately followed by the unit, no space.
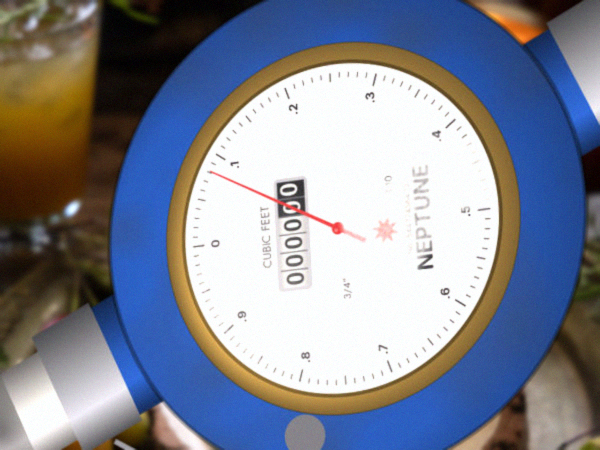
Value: 0.08ft³
